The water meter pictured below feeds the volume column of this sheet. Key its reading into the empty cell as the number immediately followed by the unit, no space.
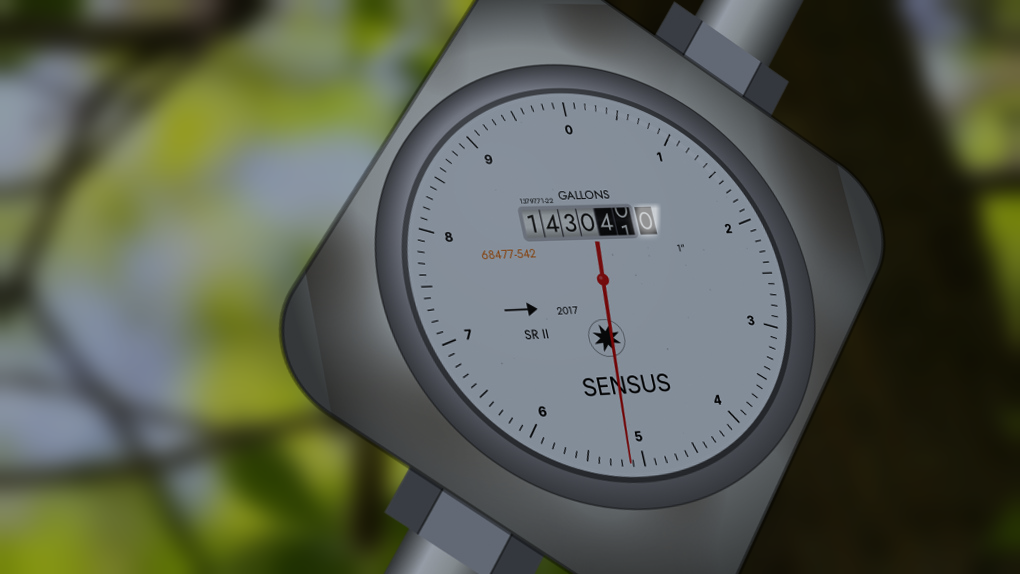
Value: 1430405.1gal
